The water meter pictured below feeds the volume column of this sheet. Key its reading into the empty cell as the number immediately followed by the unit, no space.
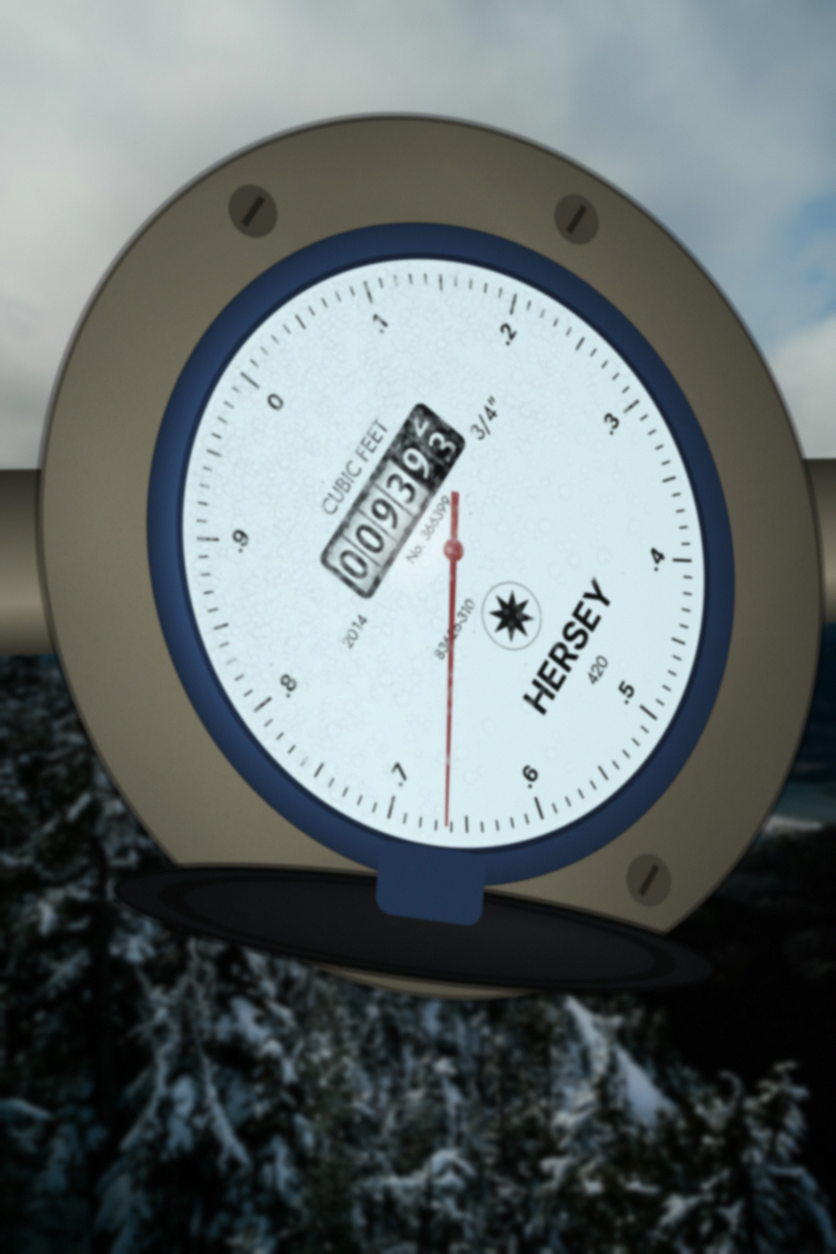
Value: 9392.66ft³
